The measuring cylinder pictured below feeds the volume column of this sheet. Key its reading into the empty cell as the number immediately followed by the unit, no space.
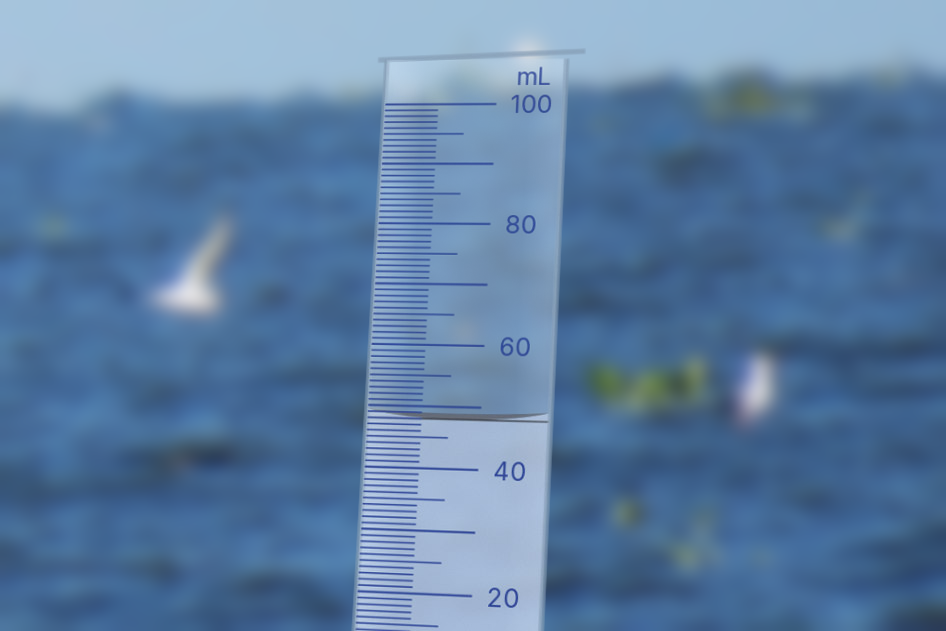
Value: 48mL
